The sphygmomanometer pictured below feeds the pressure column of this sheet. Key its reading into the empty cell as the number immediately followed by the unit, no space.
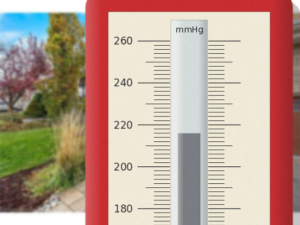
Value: 216mmHg
